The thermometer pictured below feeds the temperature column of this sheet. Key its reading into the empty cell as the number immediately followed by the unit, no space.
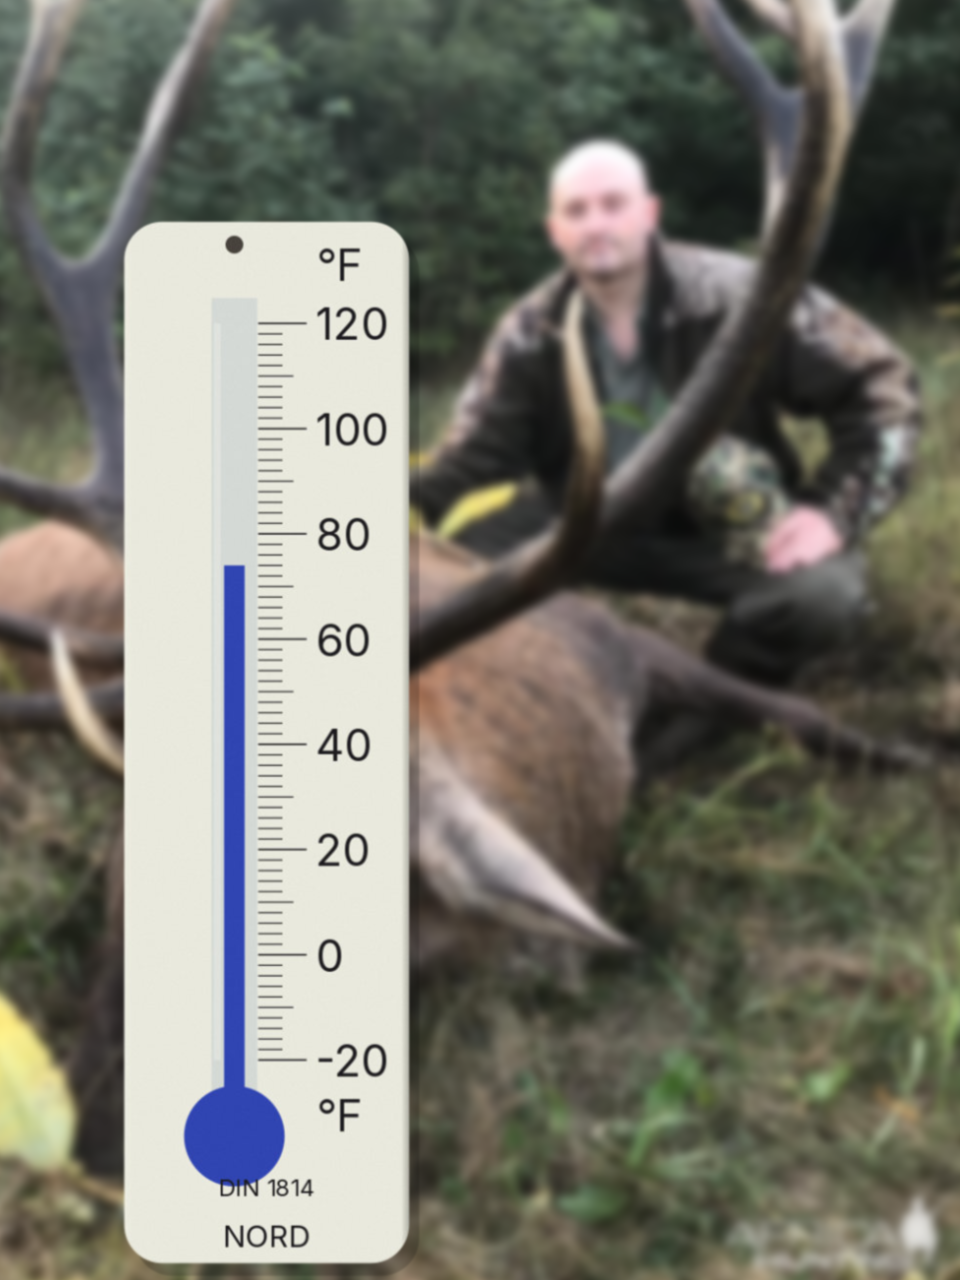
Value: 74°F
